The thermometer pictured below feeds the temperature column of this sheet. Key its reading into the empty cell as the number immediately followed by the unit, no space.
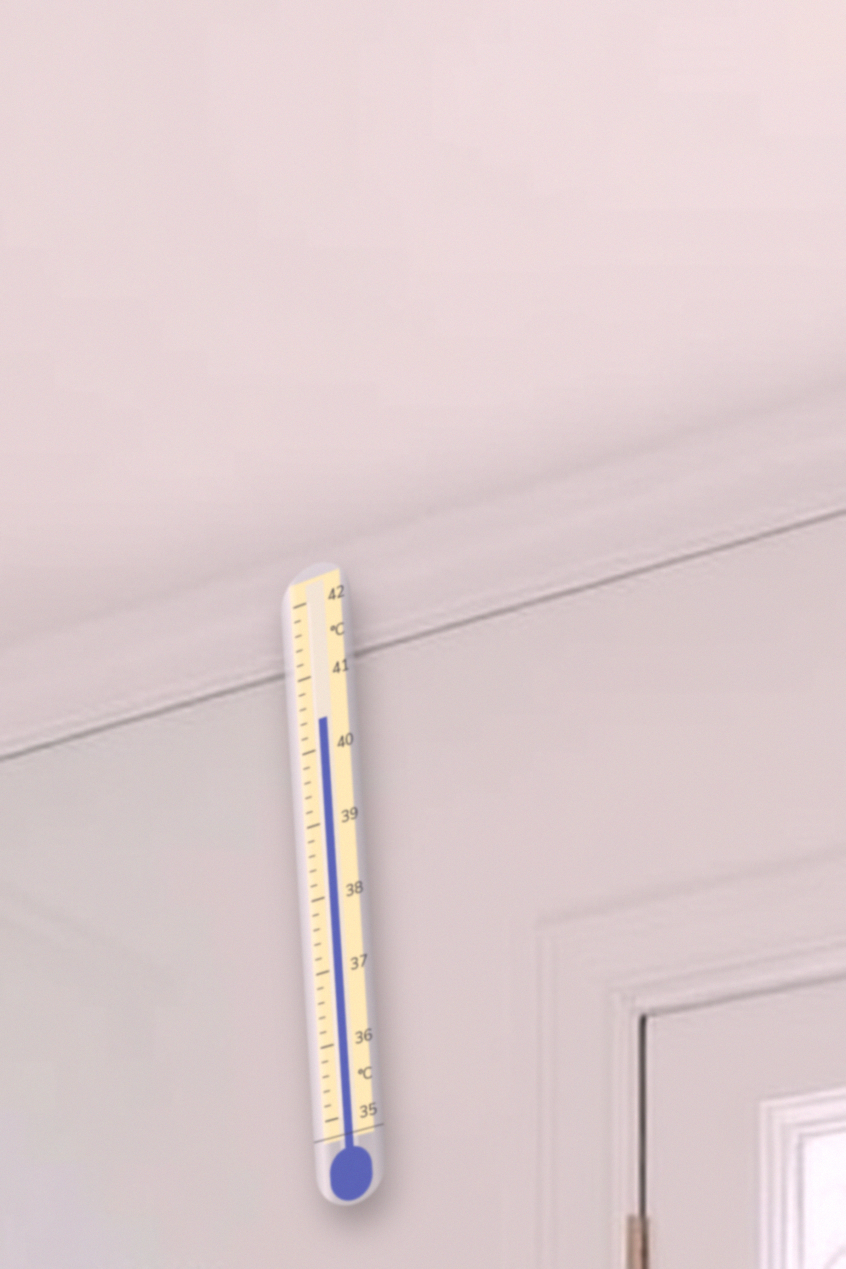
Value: 40.4°C
